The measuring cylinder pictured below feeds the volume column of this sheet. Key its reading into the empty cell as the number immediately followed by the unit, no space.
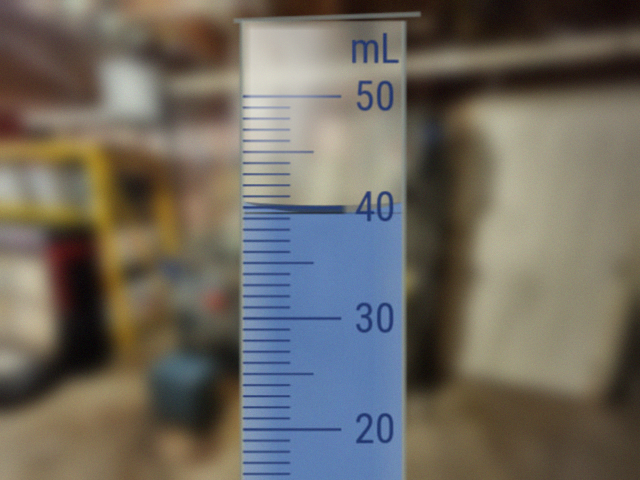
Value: 39.5mL
